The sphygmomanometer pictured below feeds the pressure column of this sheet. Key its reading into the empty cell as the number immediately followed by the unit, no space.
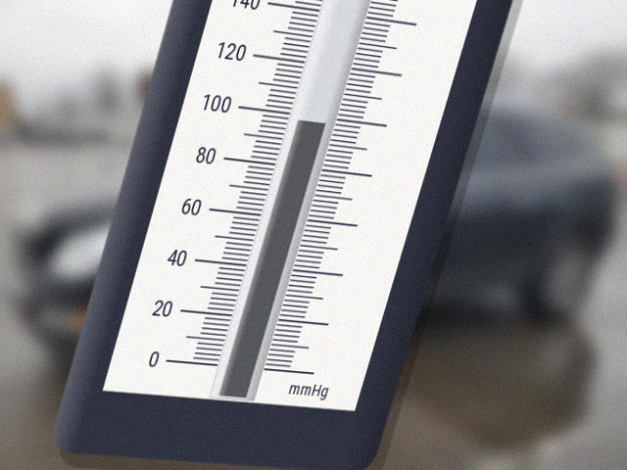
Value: 98mmHg
